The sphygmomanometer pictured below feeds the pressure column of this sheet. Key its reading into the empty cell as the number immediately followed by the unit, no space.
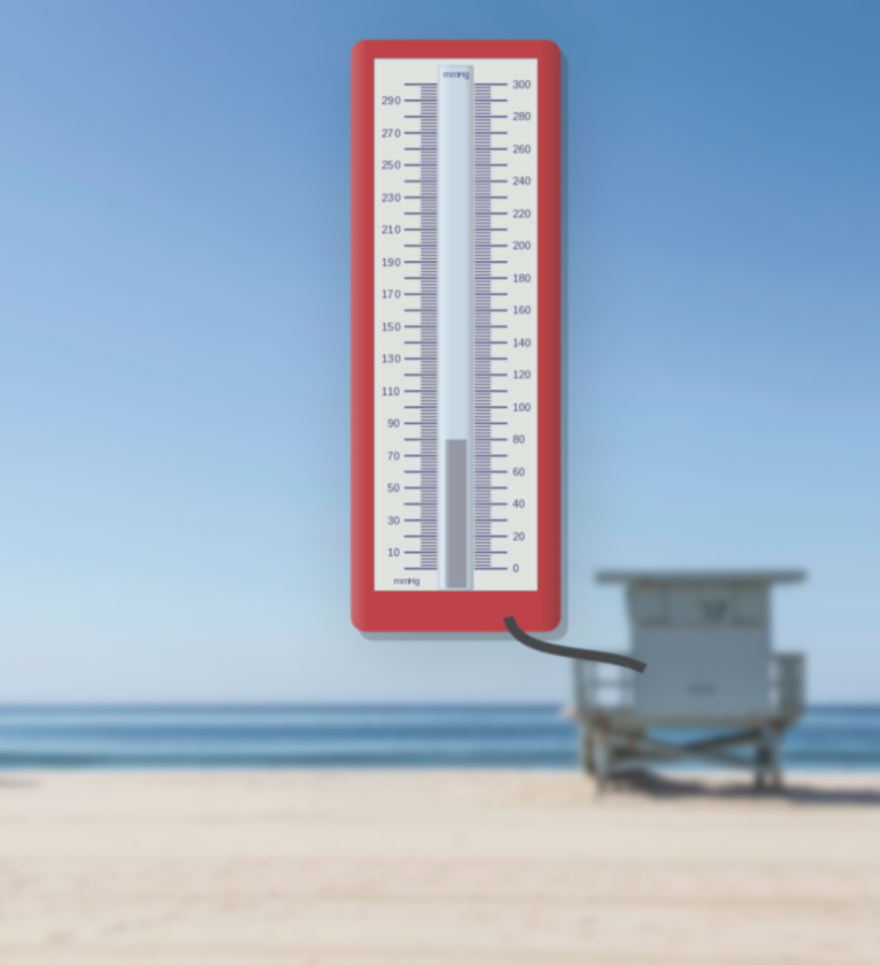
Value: 80mmHg
